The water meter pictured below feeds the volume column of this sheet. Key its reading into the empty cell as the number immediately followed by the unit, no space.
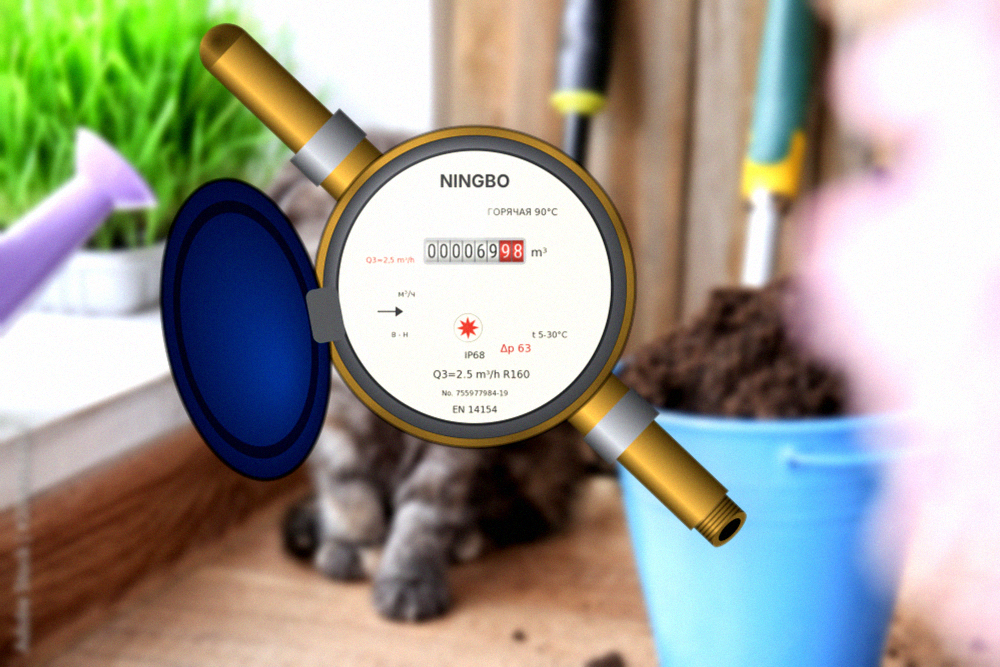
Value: 69.98m³
